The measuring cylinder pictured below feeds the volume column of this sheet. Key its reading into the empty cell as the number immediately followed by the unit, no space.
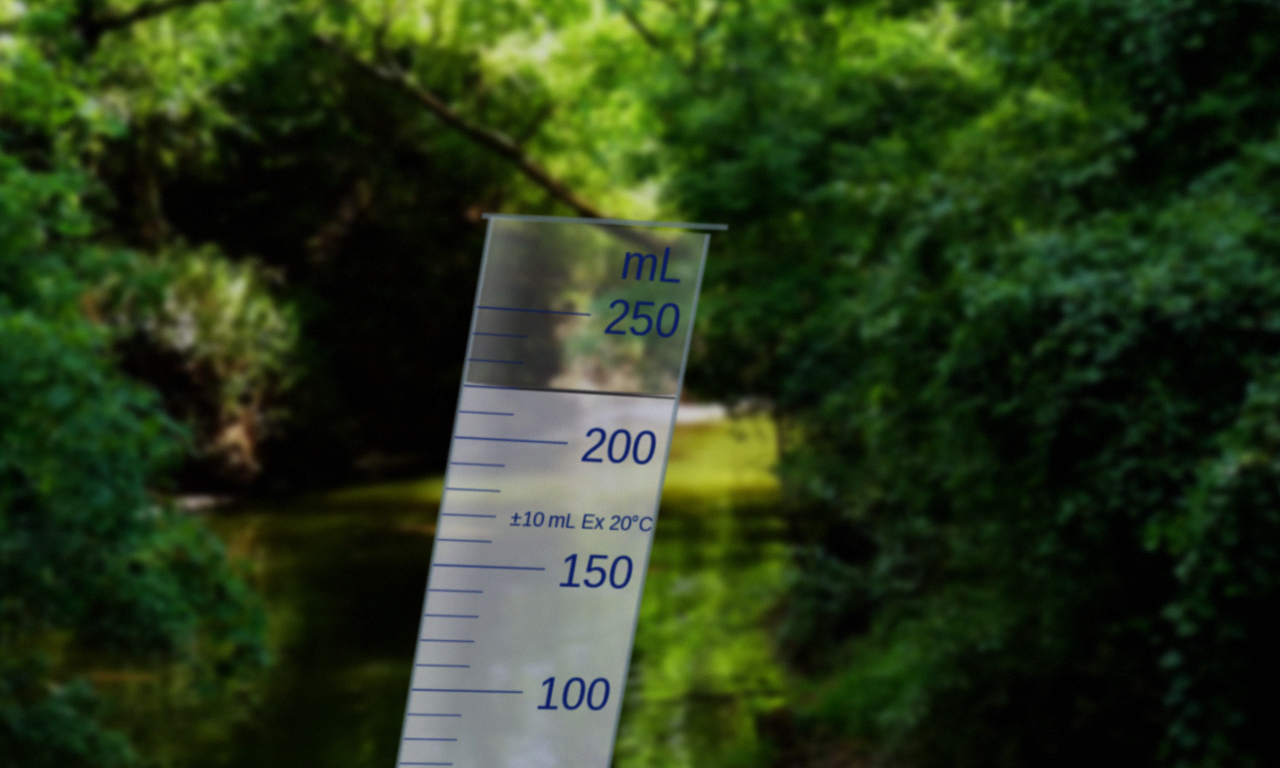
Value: 220mL
